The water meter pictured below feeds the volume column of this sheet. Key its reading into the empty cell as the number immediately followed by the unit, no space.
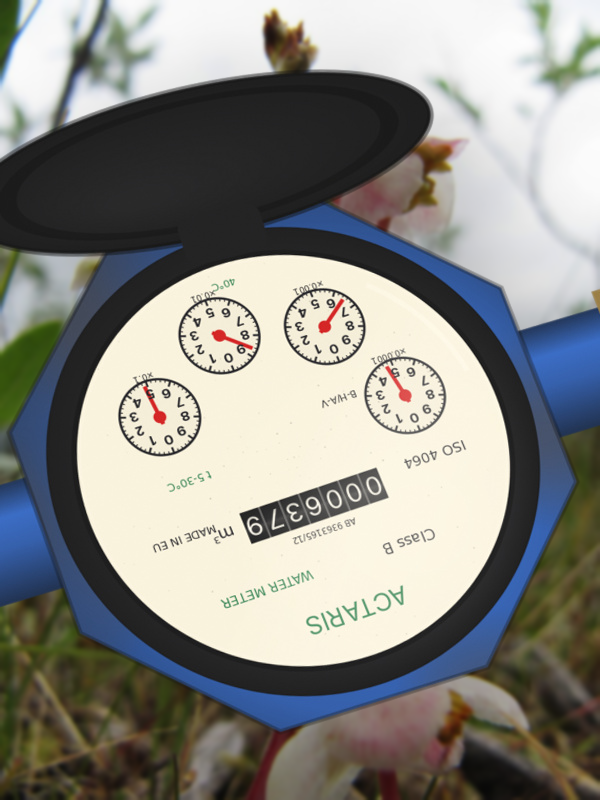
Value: 6379.4864m³
